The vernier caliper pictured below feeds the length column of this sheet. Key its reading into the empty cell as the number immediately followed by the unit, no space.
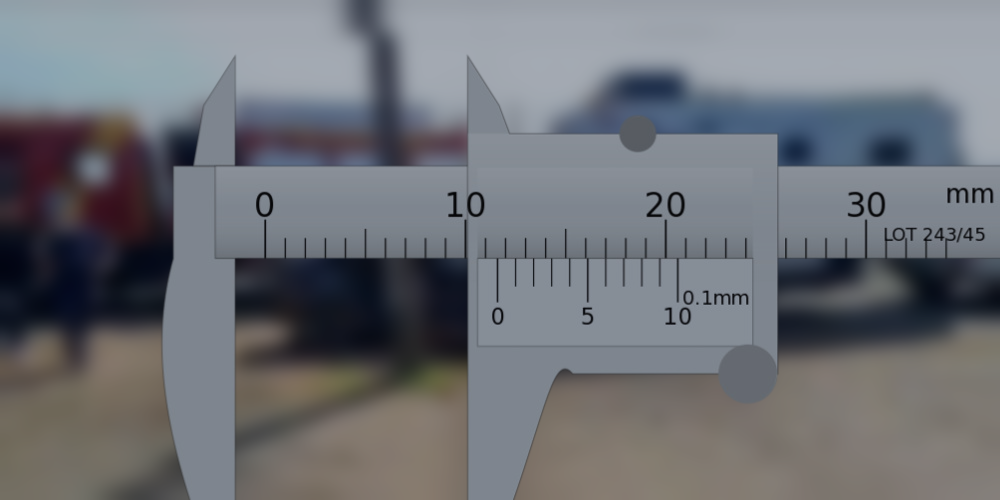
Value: 11.6mm
